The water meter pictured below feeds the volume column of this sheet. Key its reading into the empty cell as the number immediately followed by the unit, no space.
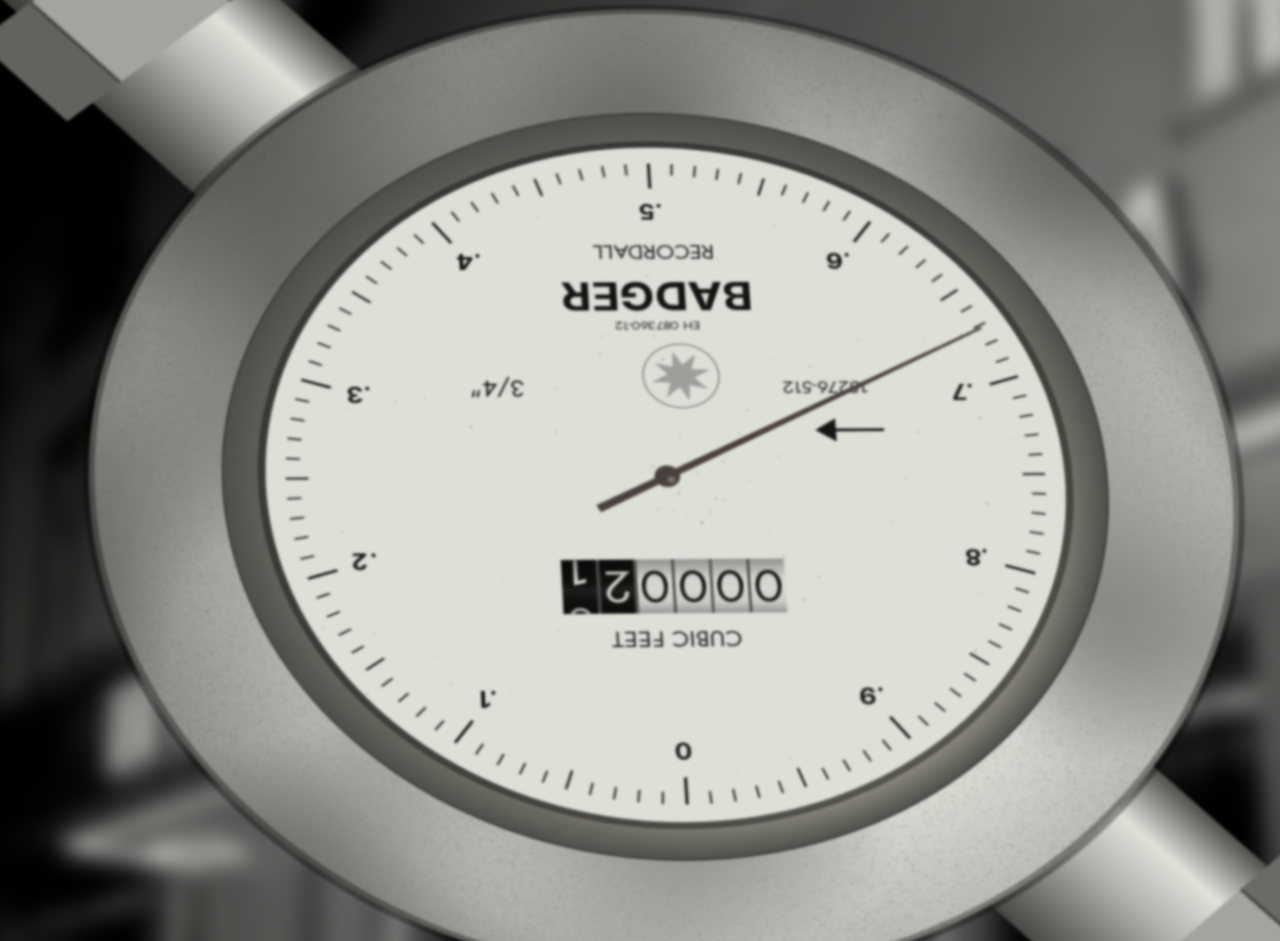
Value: 20.67ft³
